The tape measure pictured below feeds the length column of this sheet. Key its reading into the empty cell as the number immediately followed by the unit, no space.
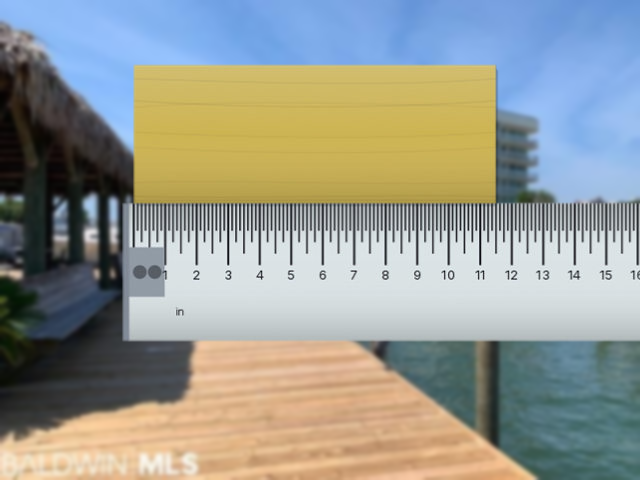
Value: 11.5in
